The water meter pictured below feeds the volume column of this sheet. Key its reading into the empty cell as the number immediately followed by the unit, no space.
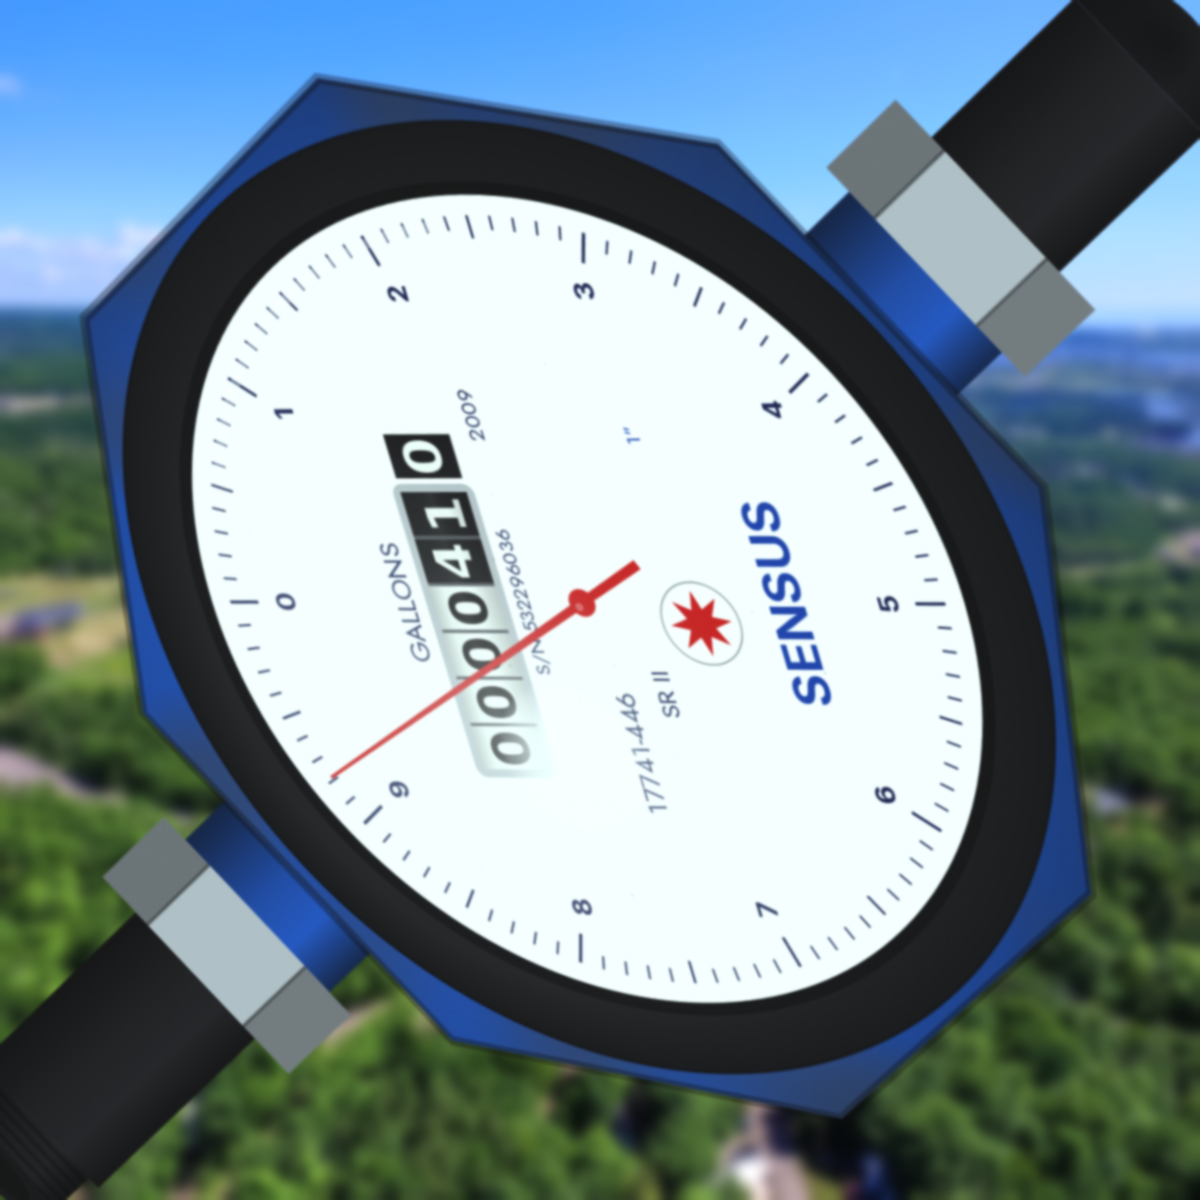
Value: 409.2gal
